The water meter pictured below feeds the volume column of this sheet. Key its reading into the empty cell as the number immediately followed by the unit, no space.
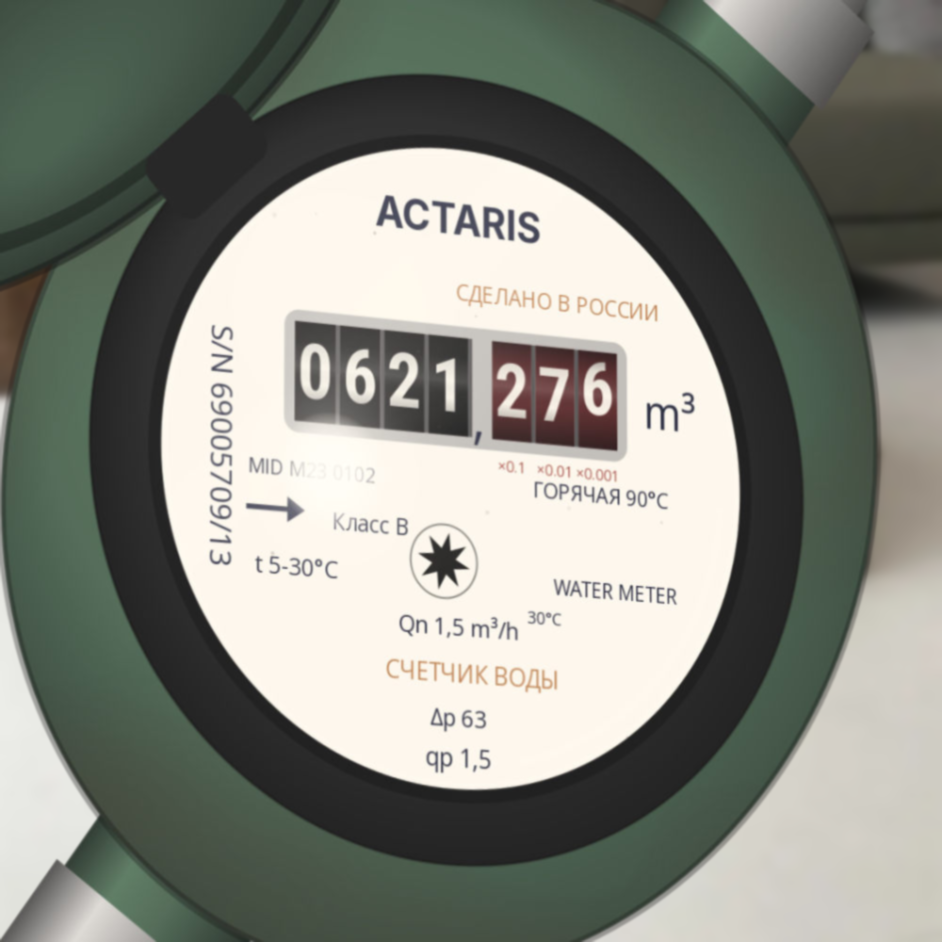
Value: 621.276m³
